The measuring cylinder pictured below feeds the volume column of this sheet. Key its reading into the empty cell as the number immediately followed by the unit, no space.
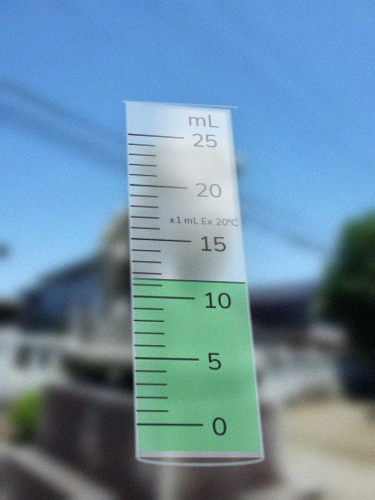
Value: 11.5mL
